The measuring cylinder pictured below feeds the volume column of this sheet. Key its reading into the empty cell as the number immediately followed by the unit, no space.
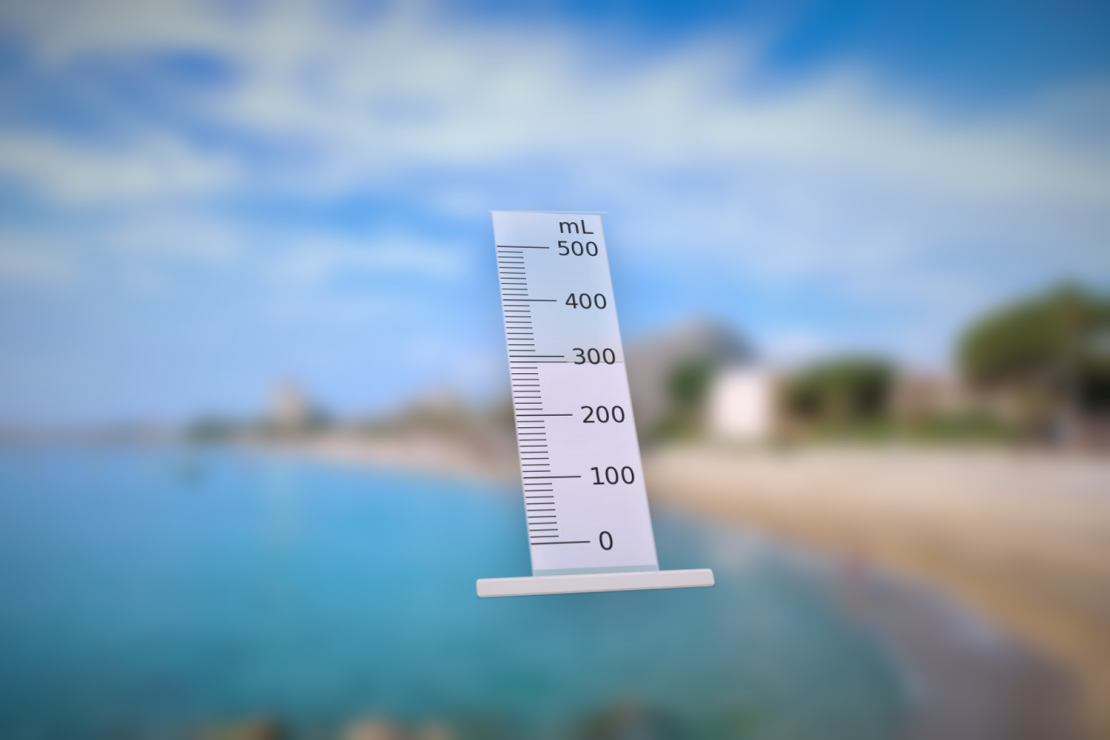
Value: 290mL
